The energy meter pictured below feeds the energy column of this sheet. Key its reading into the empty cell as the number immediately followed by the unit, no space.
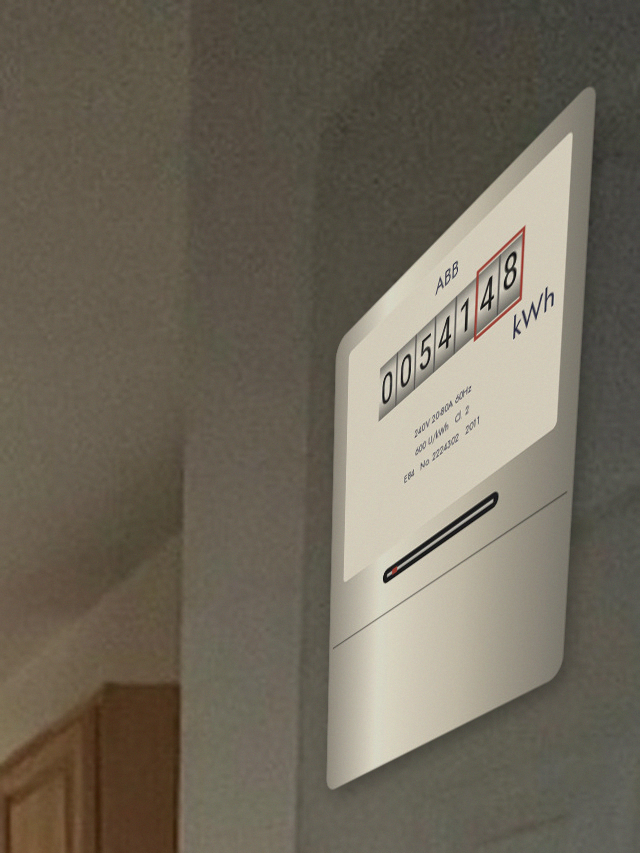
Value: 541.48kWh
